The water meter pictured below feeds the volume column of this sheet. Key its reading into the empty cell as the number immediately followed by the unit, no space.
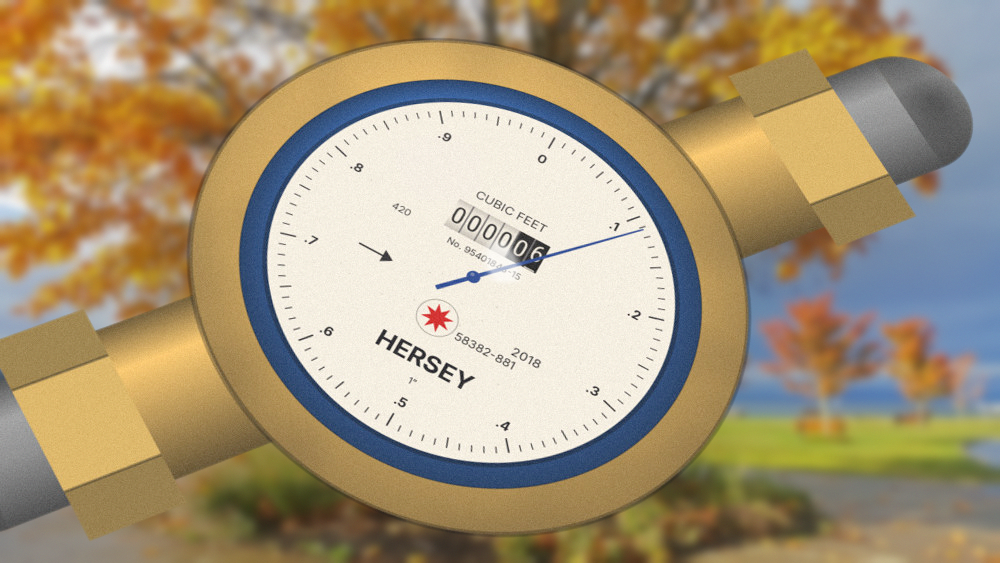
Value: 6.11ft³
